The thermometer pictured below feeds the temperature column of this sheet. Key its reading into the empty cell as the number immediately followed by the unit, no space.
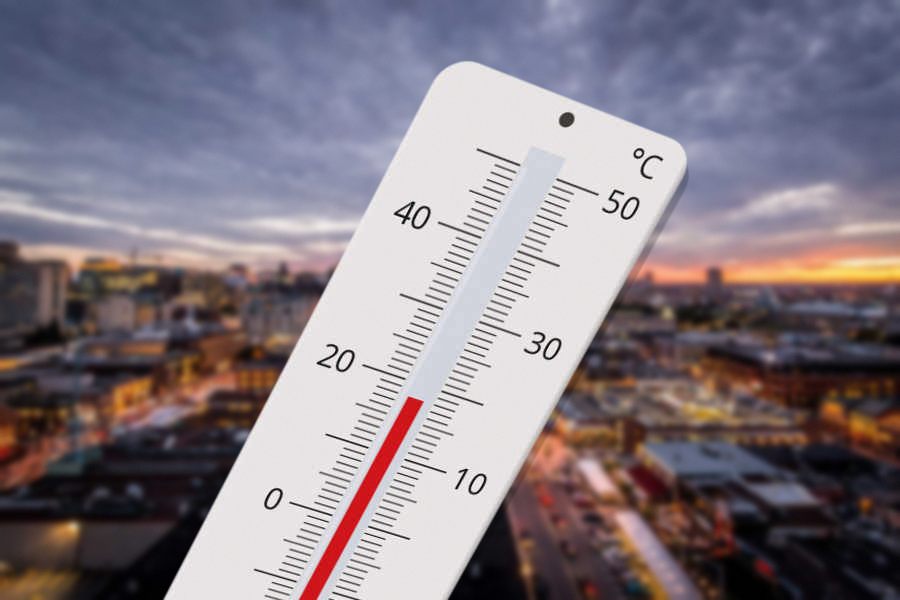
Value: 18°C
